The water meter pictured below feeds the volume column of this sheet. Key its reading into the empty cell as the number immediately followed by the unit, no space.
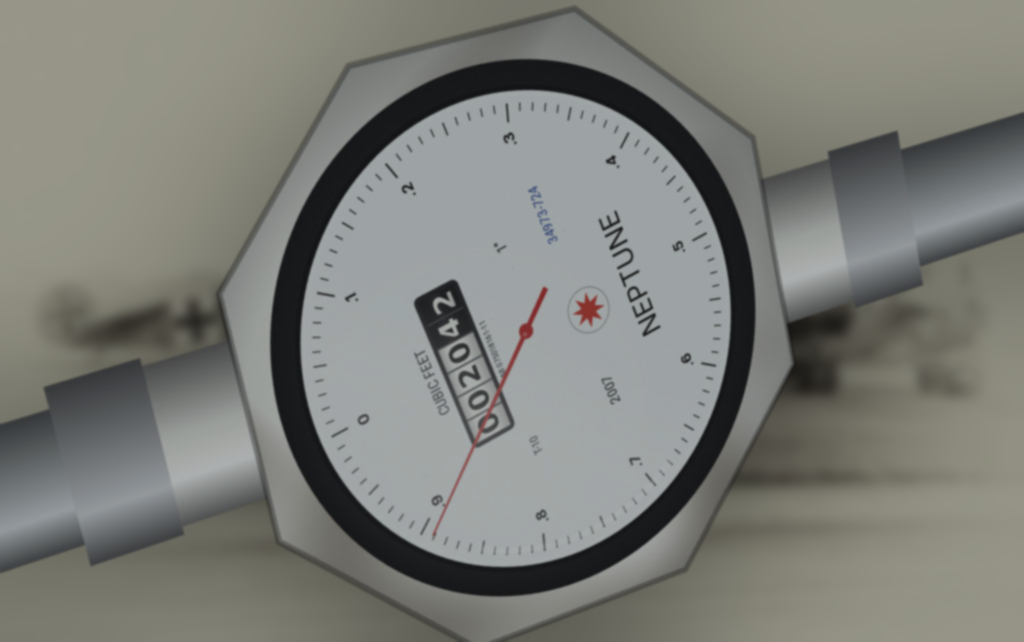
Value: 2041.89ft³
